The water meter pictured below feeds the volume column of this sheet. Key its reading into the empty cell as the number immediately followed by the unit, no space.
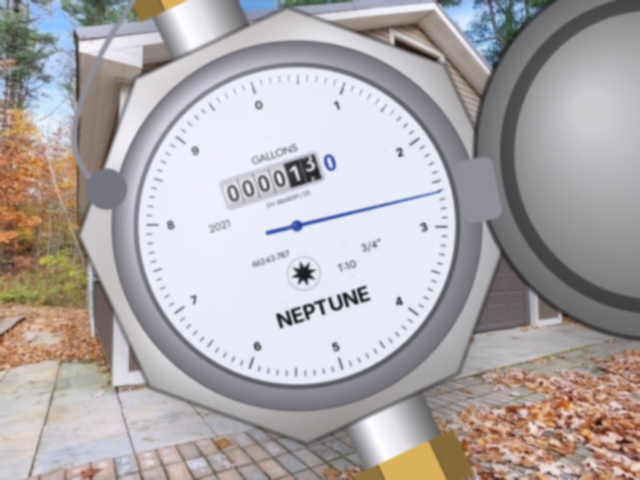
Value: 132.6gal
